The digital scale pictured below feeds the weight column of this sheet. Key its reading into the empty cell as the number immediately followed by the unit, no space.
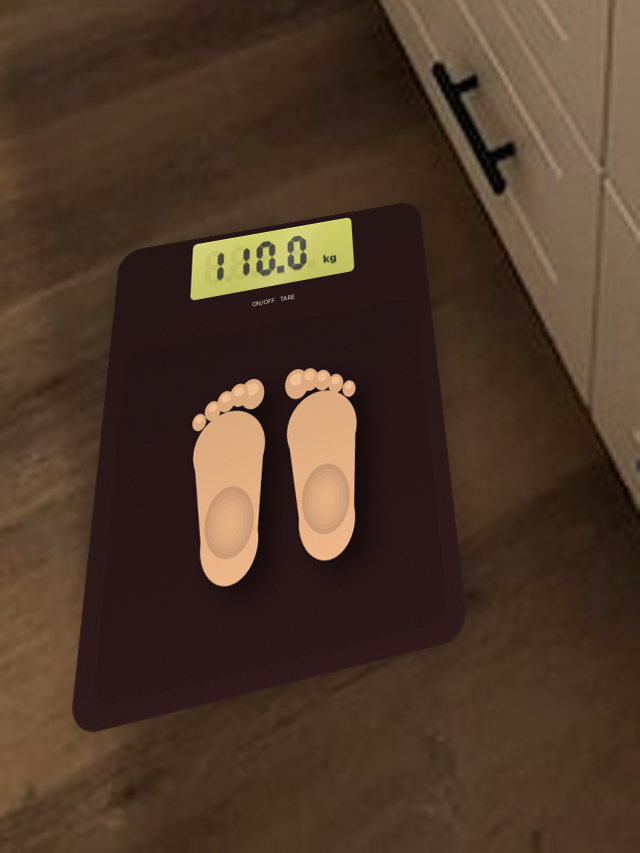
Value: 110.0kg
